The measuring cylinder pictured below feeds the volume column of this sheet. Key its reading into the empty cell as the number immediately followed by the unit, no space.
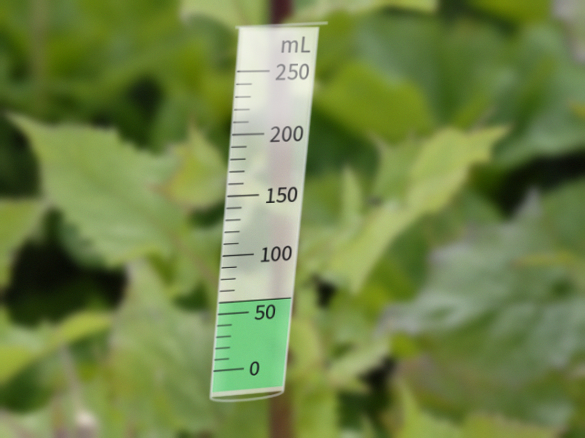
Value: 60mL
